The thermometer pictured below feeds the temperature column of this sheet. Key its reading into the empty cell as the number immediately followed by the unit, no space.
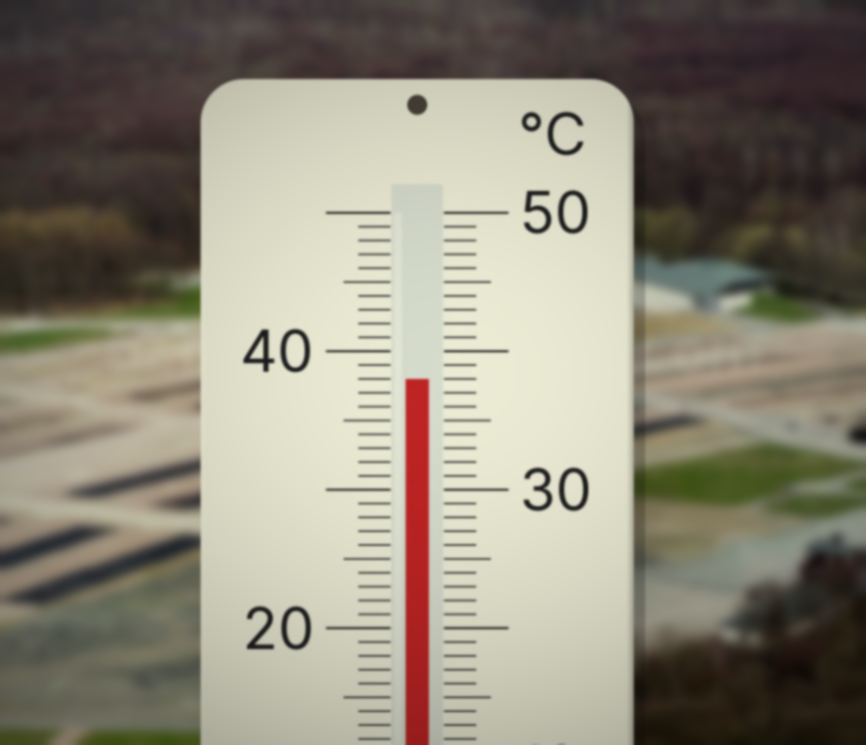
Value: 38°C
